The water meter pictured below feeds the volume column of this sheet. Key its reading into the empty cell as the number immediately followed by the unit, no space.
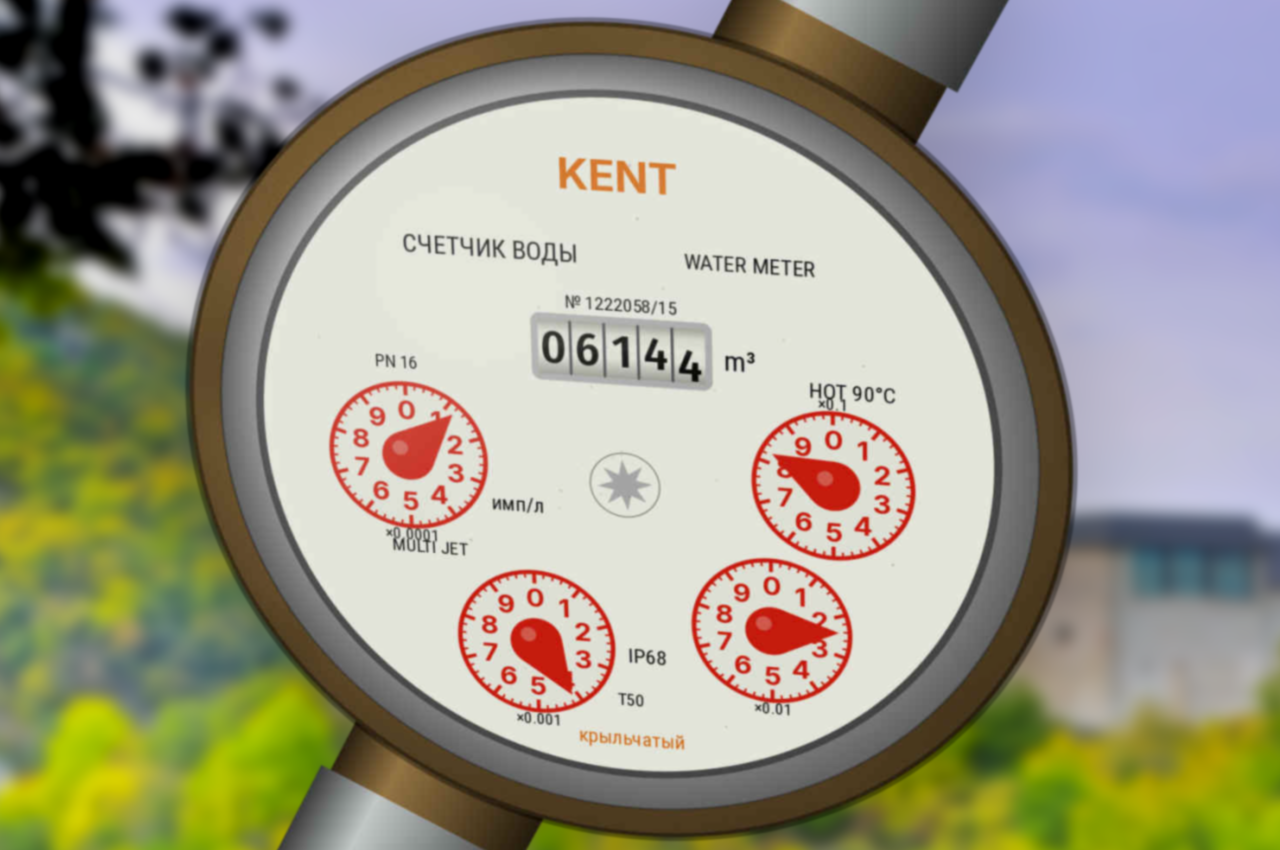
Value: 6143.8241m³
